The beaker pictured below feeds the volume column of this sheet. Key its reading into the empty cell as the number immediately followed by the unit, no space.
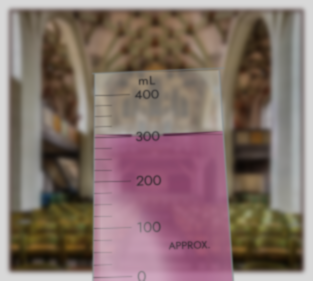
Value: 300mL
